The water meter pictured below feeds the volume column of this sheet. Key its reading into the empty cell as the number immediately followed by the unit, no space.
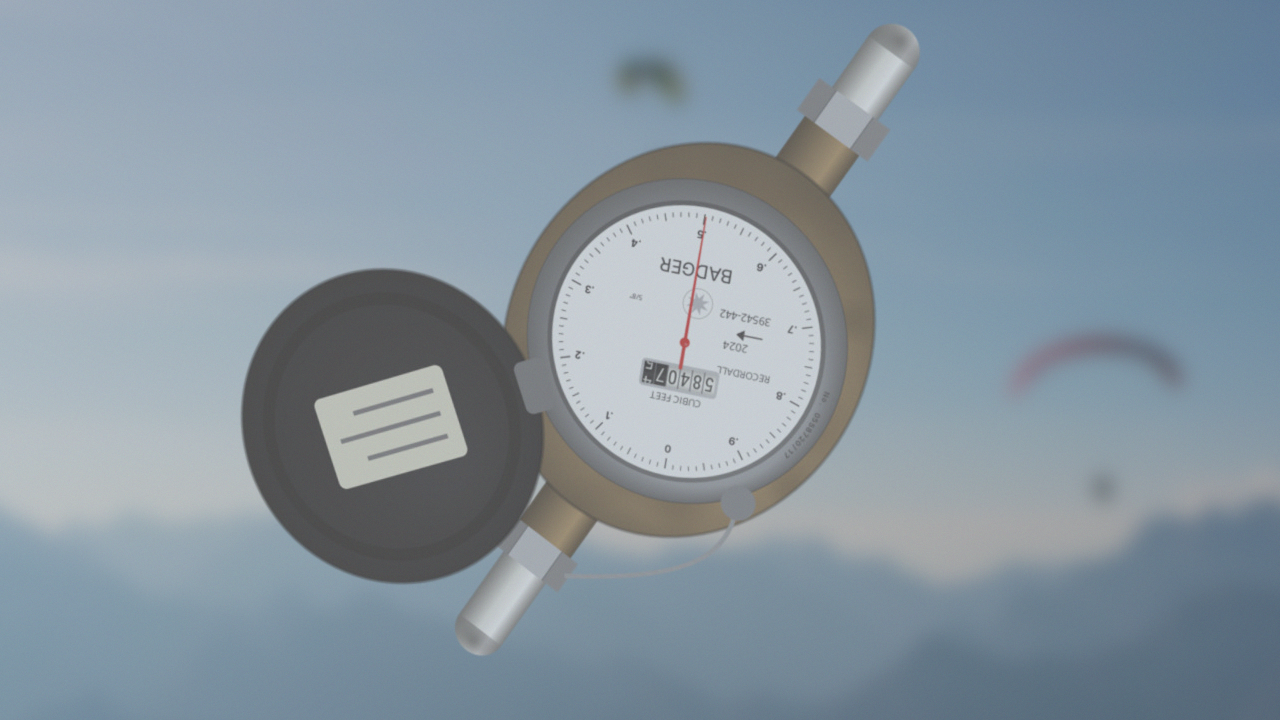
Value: 584074.50ft³
